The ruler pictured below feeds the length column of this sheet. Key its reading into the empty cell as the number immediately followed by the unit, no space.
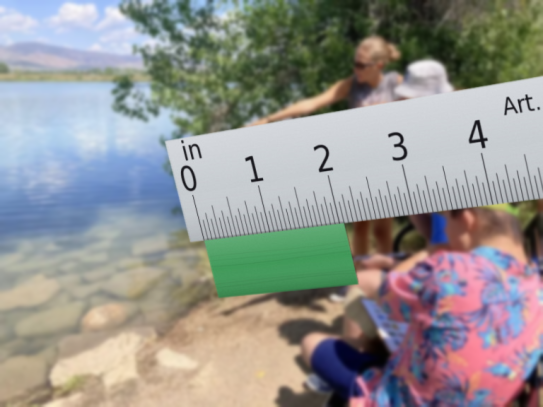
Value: 2.0625in
